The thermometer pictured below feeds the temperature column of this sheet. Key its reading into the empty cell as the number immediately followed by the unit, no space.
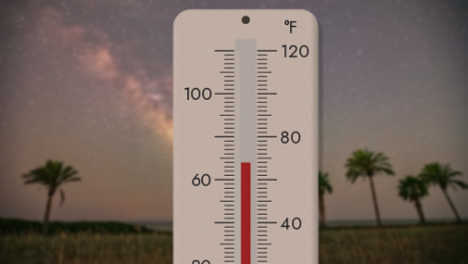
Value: 68°F
